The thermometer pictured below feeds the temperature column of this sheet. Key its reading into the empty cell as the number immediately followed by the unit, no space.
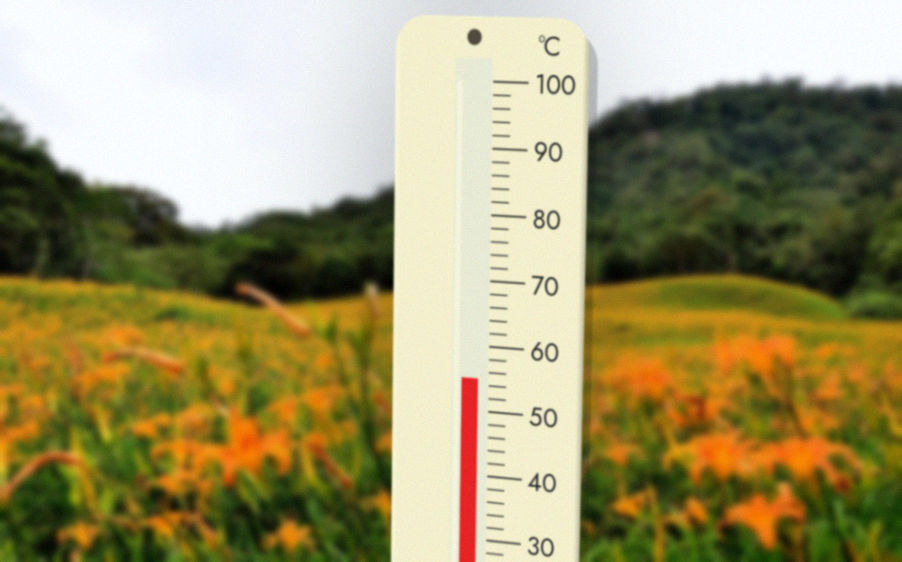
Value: 55°C
